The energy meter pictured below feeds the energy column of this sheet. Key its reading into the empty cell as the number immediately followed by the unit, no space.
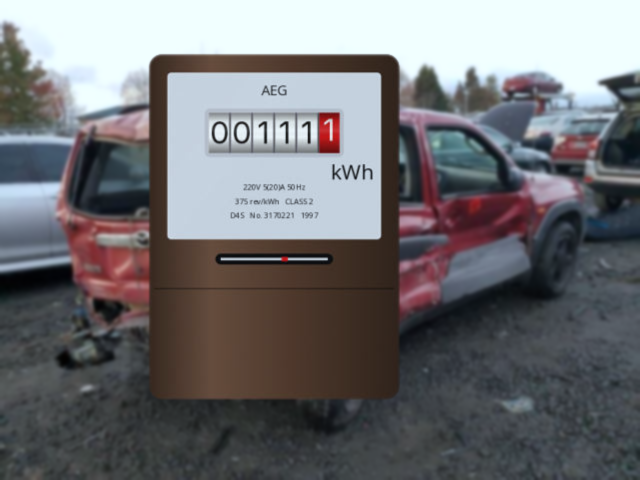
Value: 111.1kWh
